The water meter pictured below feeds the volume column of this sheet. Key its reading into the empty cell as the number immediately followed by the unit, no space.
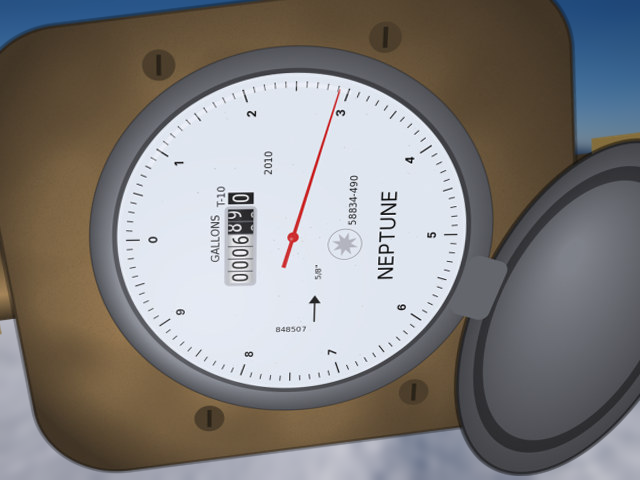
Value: 6892.9gal
